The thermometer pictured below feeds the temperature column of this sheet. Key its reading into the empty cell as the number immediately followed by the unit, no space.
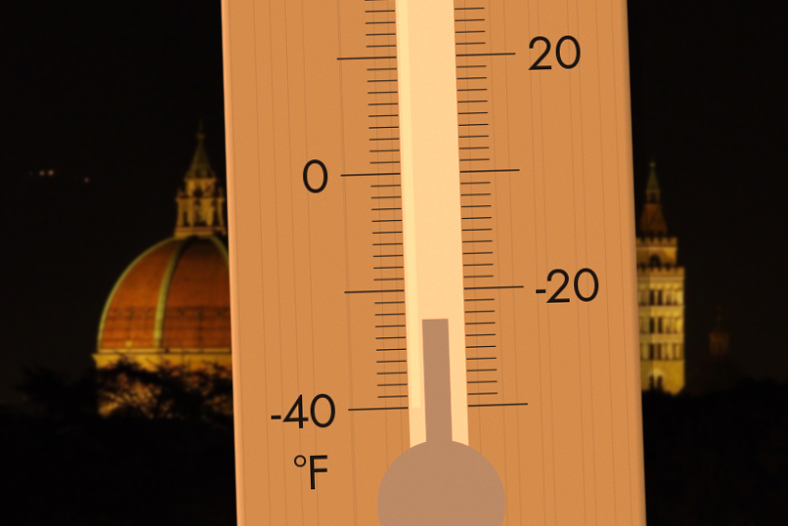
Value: -25°F
